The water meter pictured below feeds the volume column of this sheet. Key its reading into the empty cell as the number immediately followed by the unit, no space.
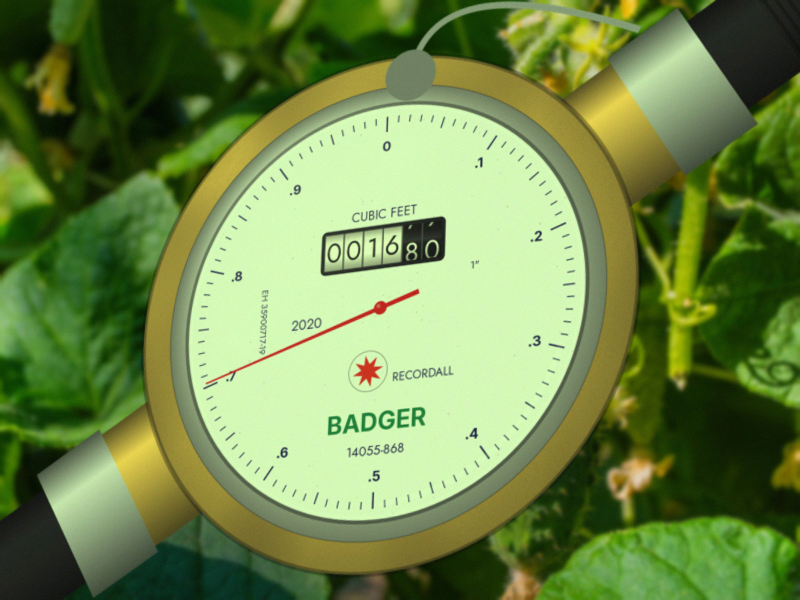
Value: 1679.70ft³
